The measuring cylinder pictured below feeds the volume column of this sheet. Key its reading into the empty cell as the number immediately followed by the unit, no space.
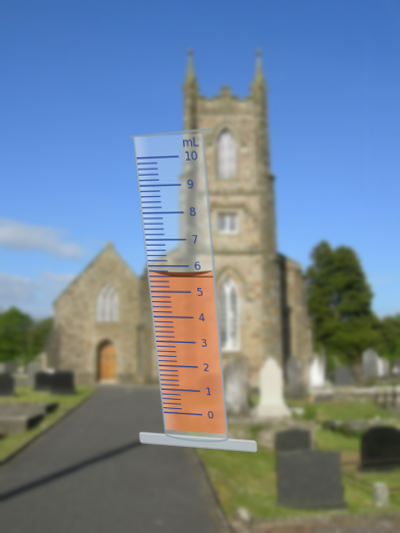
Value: 5.6mL
